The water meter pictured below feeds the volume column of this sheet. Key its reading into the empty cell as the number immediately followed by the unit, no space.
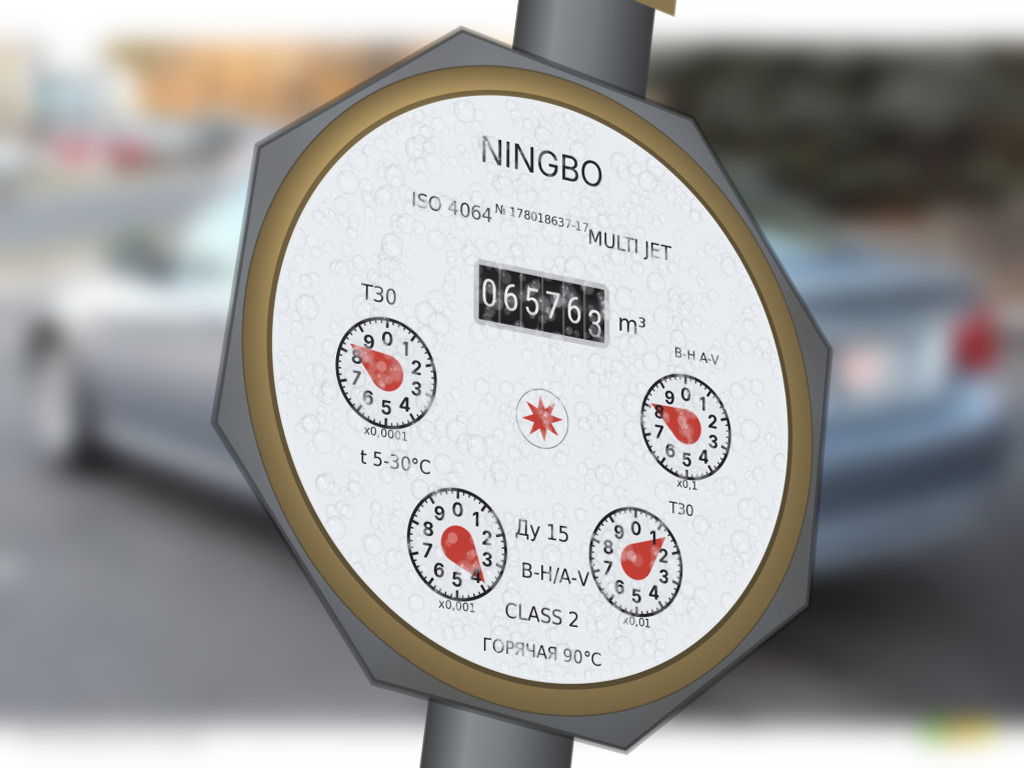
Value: 65762.8138m³
